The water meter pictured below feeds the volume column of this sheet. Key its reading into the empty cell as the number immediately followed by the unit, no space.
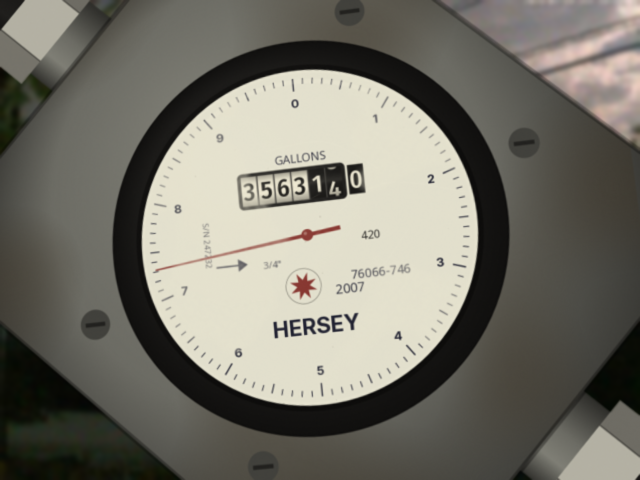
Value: 3563137.3gal
